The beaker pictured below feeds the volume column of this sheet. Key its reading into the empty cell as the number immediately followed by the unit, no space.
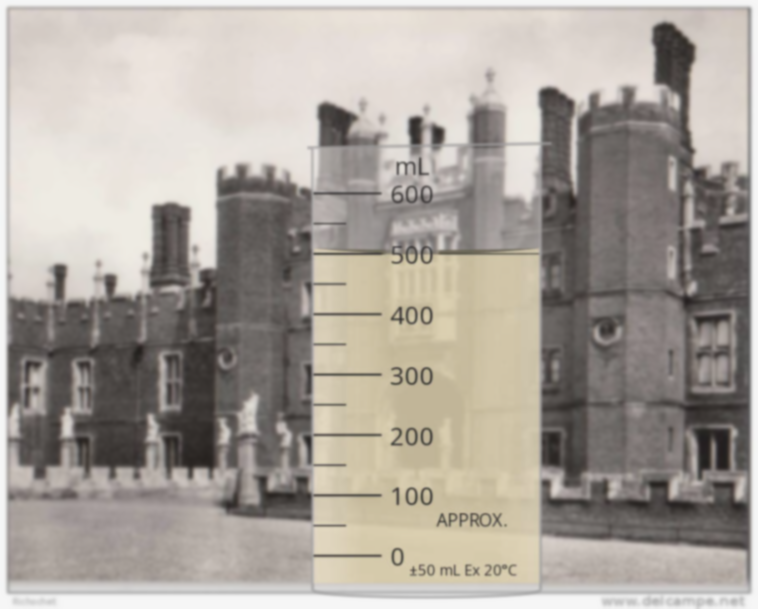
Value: 500mL
